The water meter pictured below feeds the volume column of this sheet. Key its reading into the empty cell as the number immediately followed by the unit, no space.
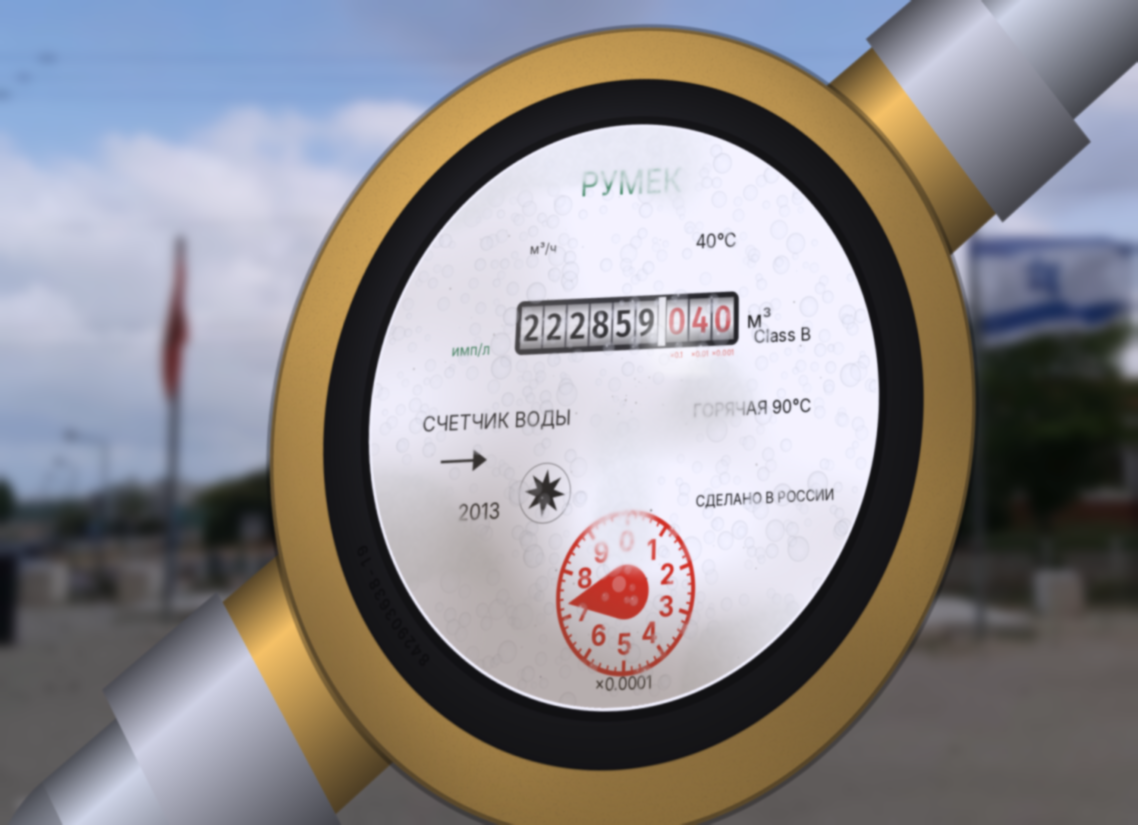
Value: 222859.0407m³
